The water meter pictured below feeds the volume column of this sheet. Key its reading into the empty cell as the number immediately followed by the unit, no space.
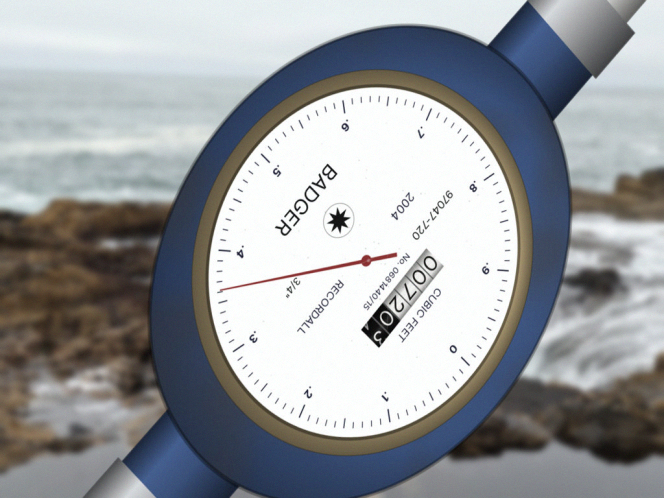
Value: 7203.36ft³
